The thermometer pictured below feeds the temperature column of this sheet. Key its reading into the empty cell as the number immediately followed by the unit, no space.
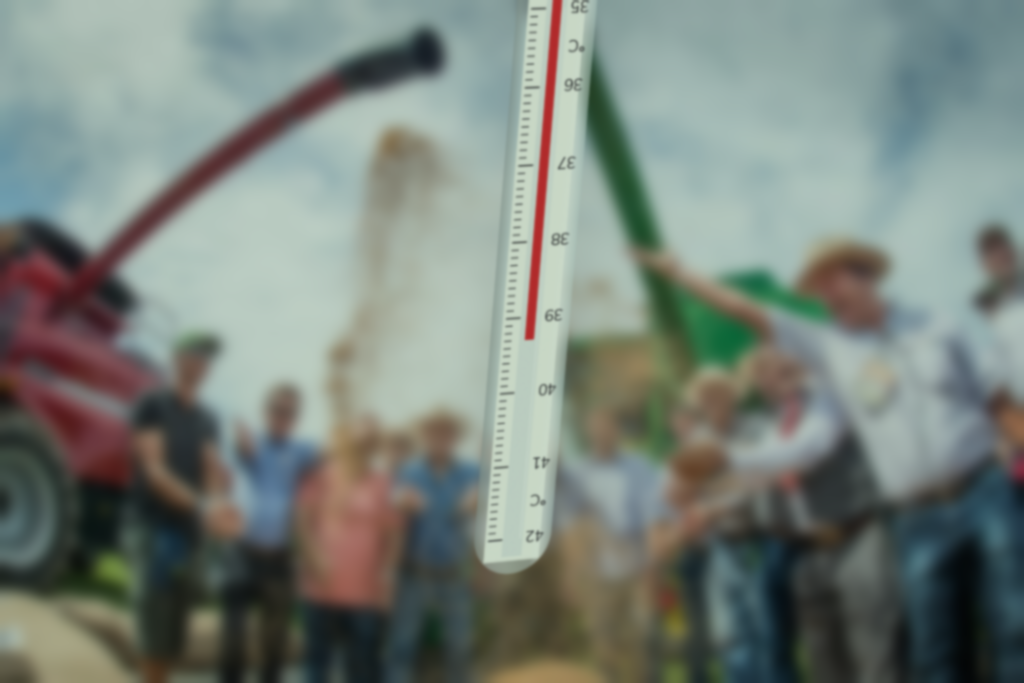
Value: 39.3°C
